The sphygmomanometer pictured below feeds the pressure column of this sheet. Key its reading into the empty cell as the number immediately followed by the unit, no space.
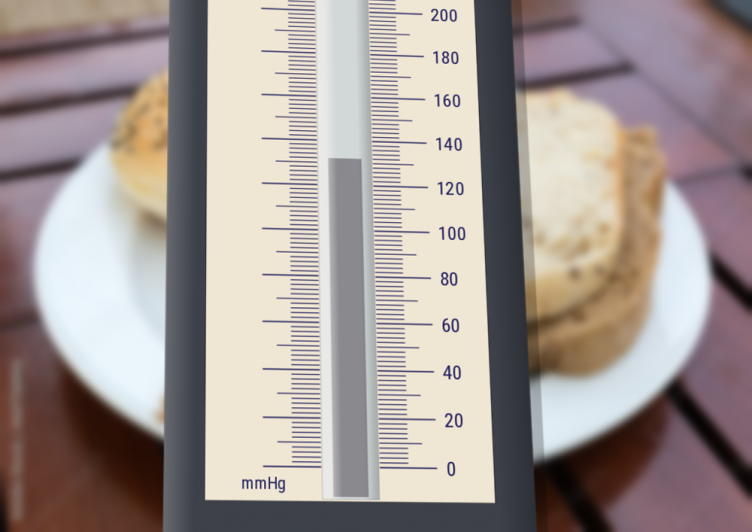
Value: 132mmHg
